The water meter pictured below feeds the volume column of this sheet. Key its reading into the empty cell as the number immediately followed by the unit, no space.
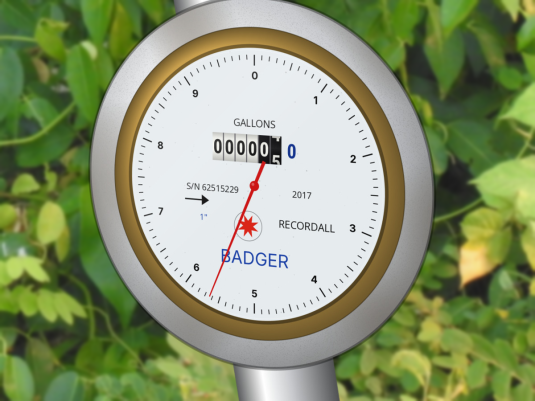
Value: 45.6gal
